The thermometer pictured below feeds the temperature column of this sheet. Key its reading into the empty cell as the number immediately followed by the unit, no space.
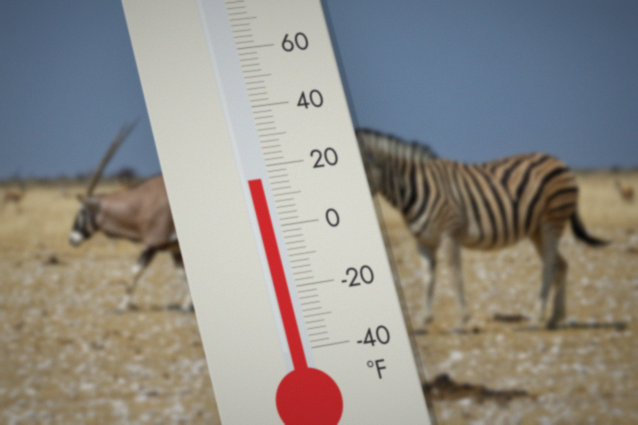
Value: 16°F
